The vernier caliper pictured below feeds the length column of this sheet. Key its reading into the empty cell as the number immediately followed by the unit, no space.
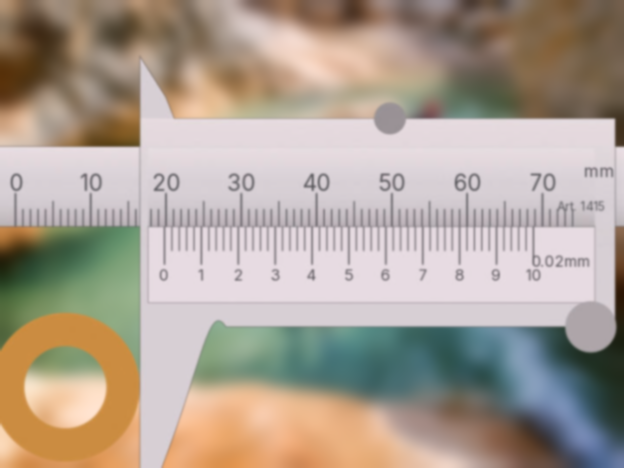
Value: 19.8mm
